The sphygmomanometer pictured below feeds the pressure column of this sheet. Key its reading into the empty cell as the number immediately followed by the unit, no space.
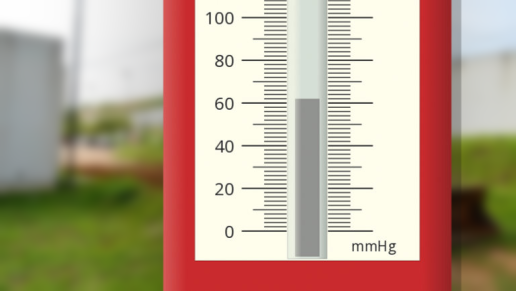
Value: 62mmHg
